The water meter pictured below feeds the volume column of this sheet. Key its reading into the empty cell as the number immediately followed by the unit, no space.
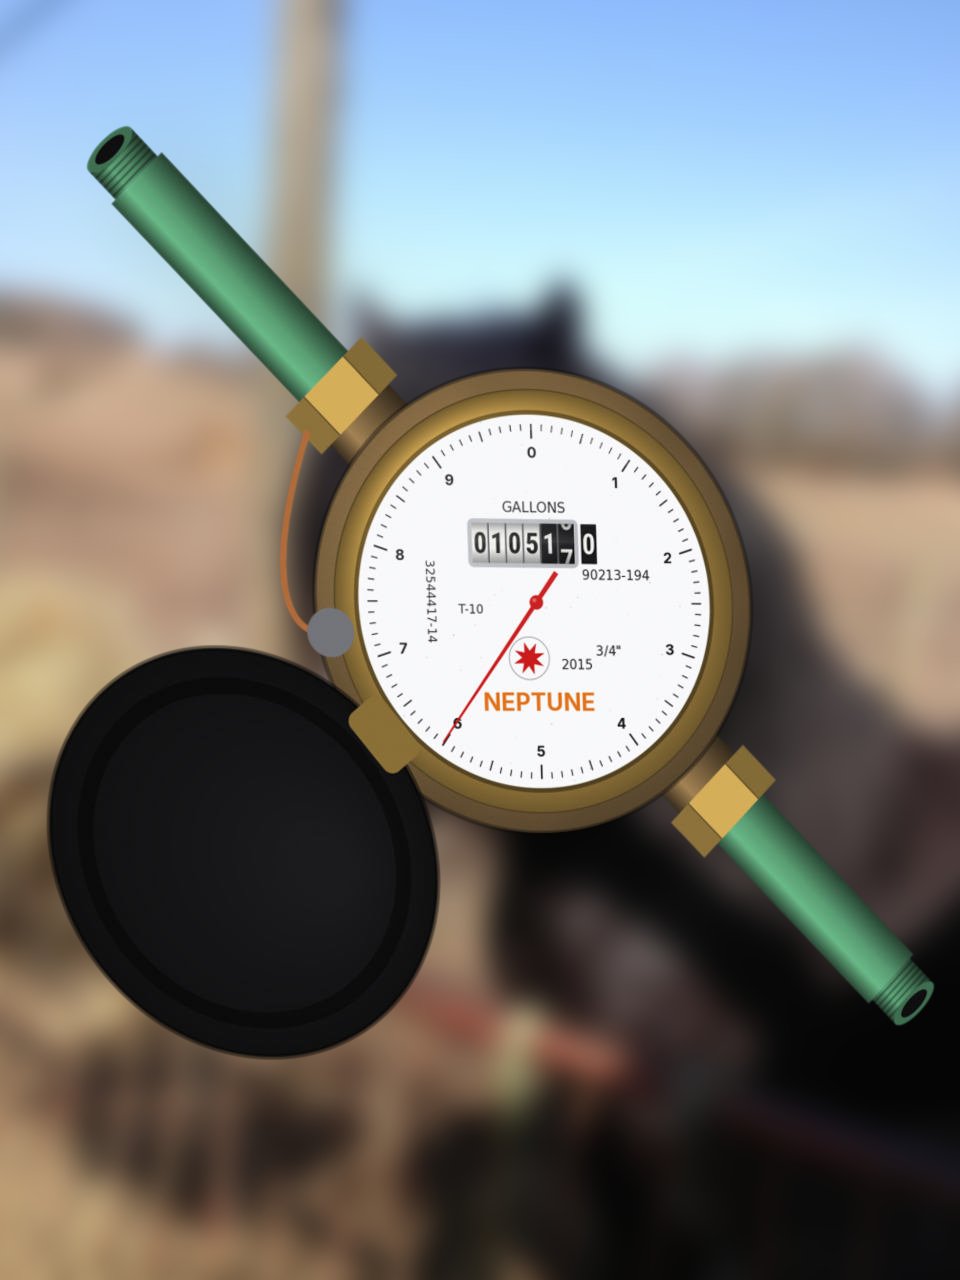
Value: 105166.0gal
